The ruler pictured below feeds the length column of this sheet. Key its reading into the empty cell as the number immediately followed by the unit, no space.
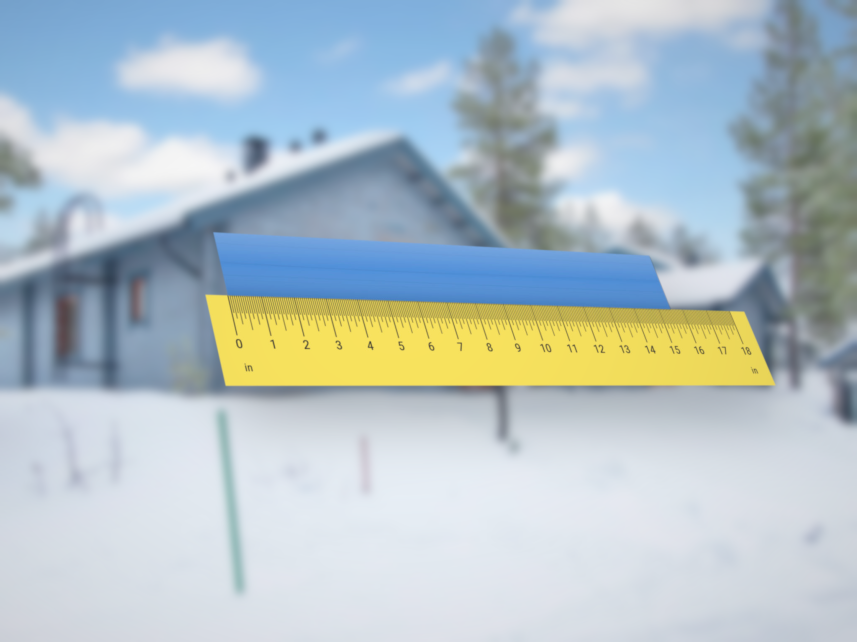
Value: 15.5in
